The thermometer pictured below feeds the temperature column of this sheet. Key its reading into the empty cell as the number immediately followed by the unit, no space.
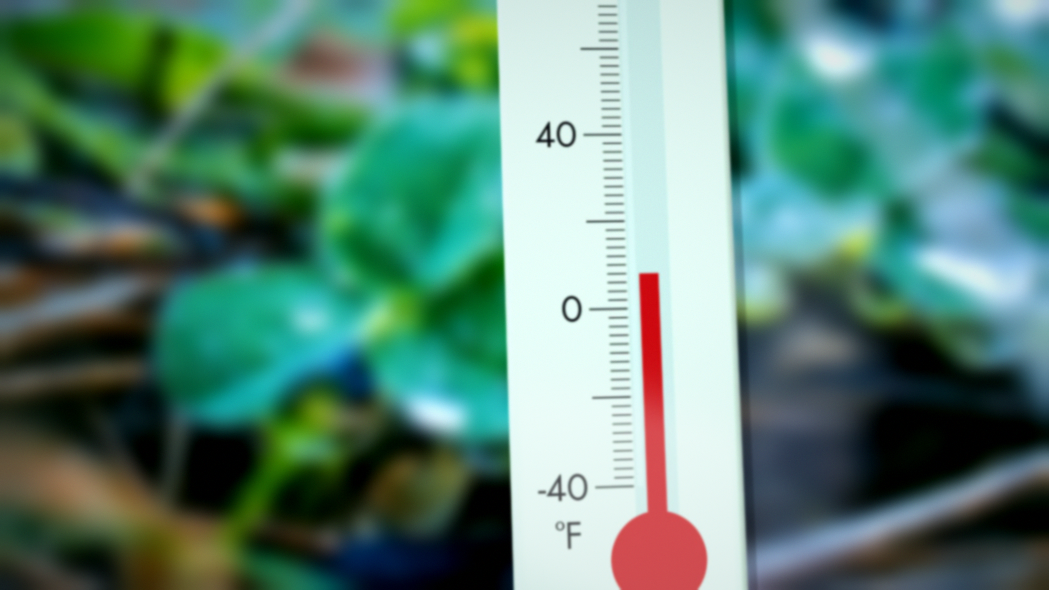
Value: 8°F
